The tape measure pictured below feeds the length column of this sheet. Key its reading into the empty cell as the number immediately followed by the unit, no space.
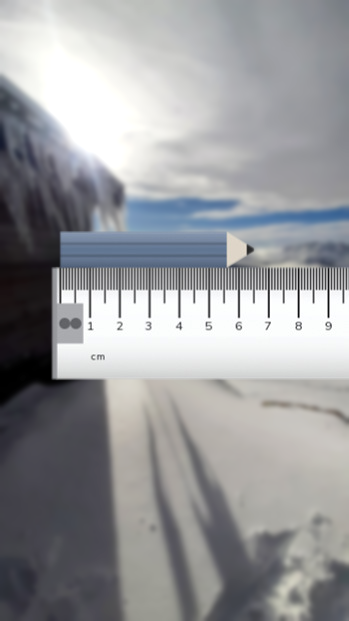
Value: 6.5cm
